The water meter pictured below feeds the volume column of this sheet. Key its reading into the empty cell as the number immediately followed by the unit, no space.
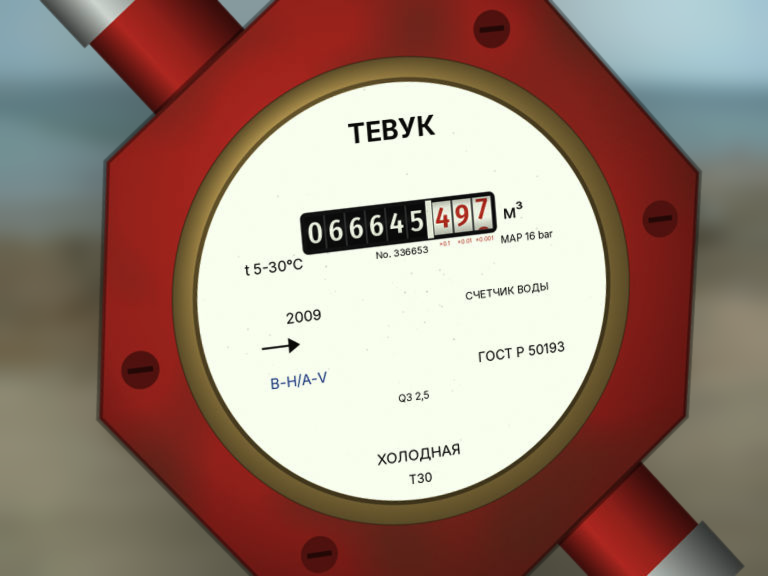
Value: 66645.497m³
